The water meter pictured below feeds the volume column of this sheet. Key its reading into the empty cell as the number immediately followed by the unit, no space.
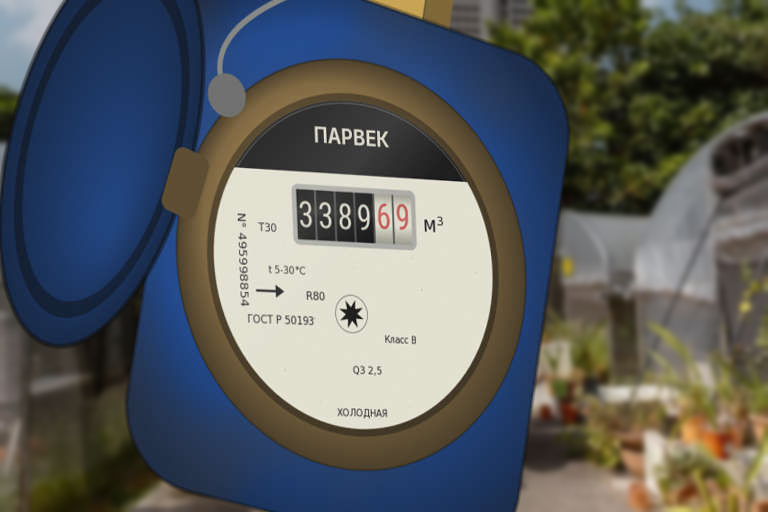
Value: 3389.69m³
